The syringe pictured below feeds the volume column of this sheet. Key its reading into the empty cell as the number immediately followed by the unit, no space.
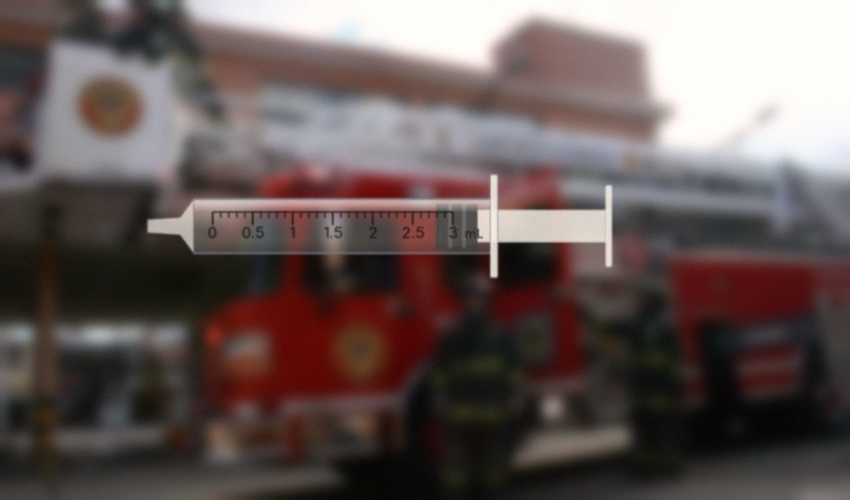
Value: 2.8mL
